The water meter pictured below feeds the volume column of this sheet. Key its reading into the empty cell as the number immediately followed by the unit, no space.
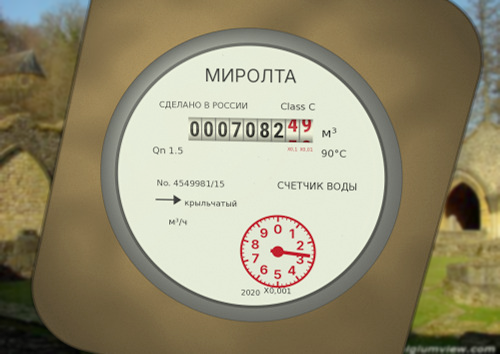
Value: 7082.492m³
